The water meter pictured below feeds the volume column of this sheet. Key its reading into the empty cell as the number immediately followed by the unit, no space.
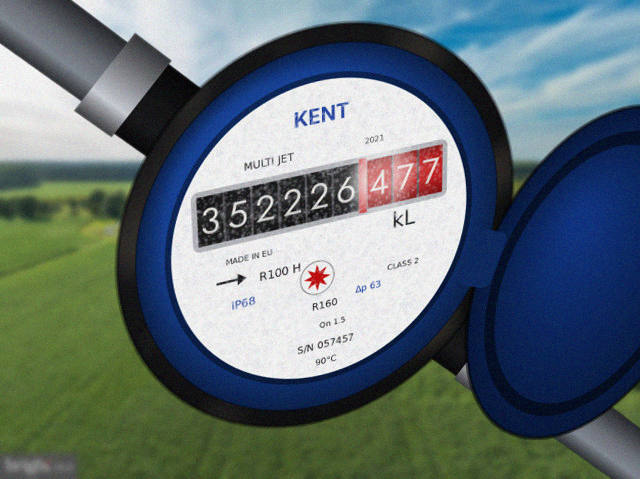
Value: 352226.477kL
